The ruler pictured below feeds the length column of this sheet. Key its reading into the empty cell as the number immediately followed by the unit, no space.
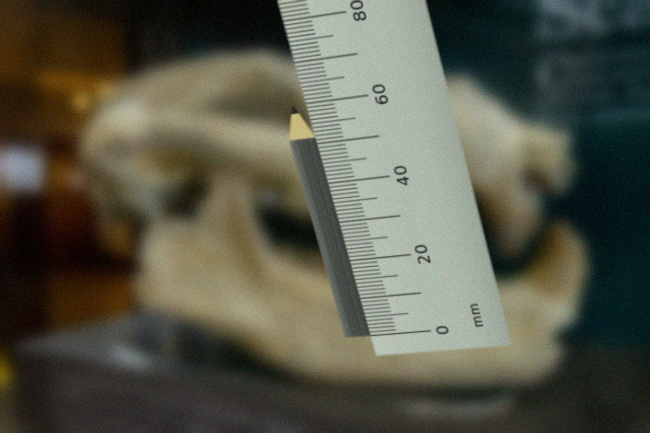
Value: 60mm
